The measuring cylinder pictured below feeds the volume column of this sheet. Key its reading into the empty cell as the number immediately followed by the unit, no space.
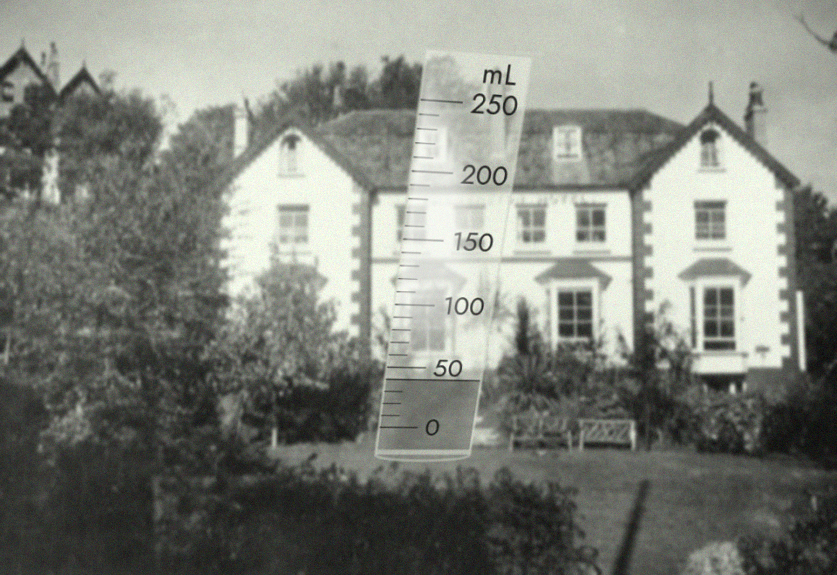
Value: 40mL
